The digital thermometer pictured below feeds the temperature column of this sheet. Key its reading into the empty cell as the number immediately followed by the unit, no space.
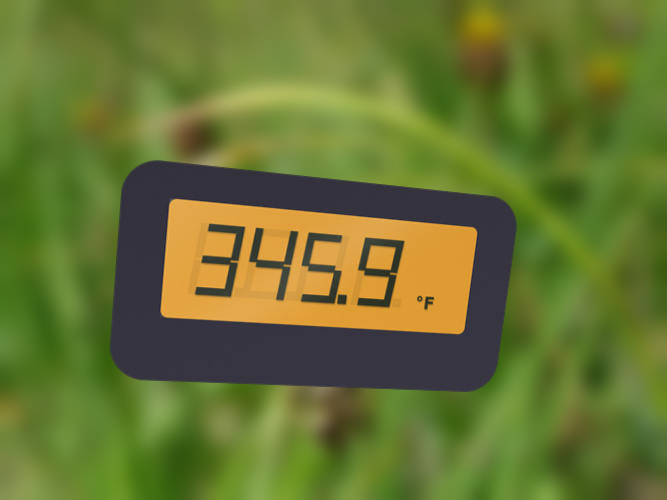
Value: 345.9°F
